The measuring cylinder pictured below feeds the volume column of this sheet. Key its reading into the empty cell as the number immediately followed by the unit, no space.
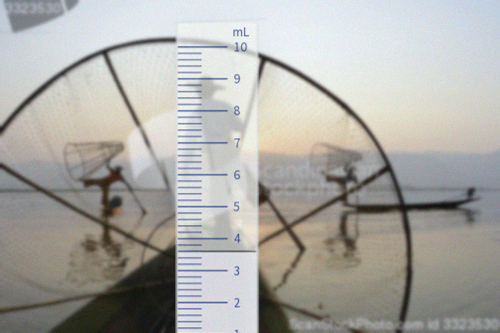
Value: 3.6mL
